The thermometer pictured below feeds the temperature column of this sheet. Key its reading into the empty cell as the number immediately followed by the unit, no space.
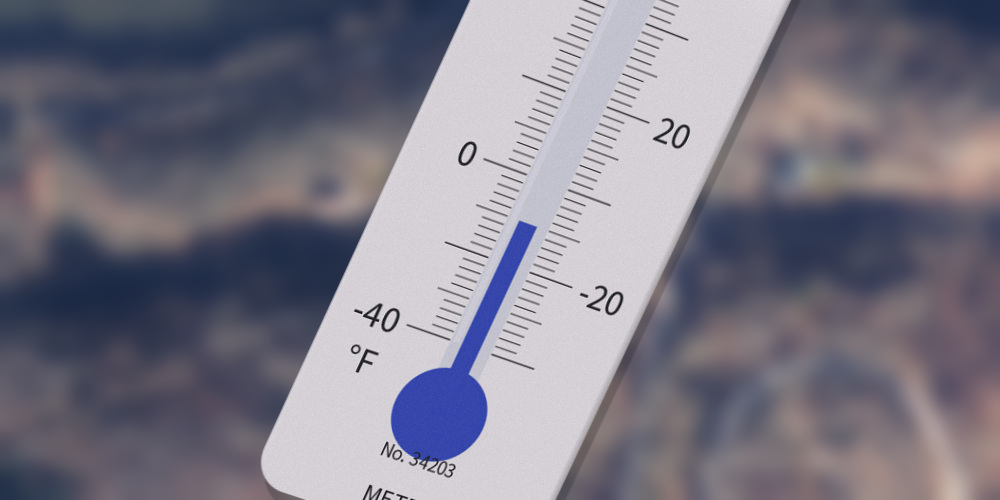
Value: -10°F
